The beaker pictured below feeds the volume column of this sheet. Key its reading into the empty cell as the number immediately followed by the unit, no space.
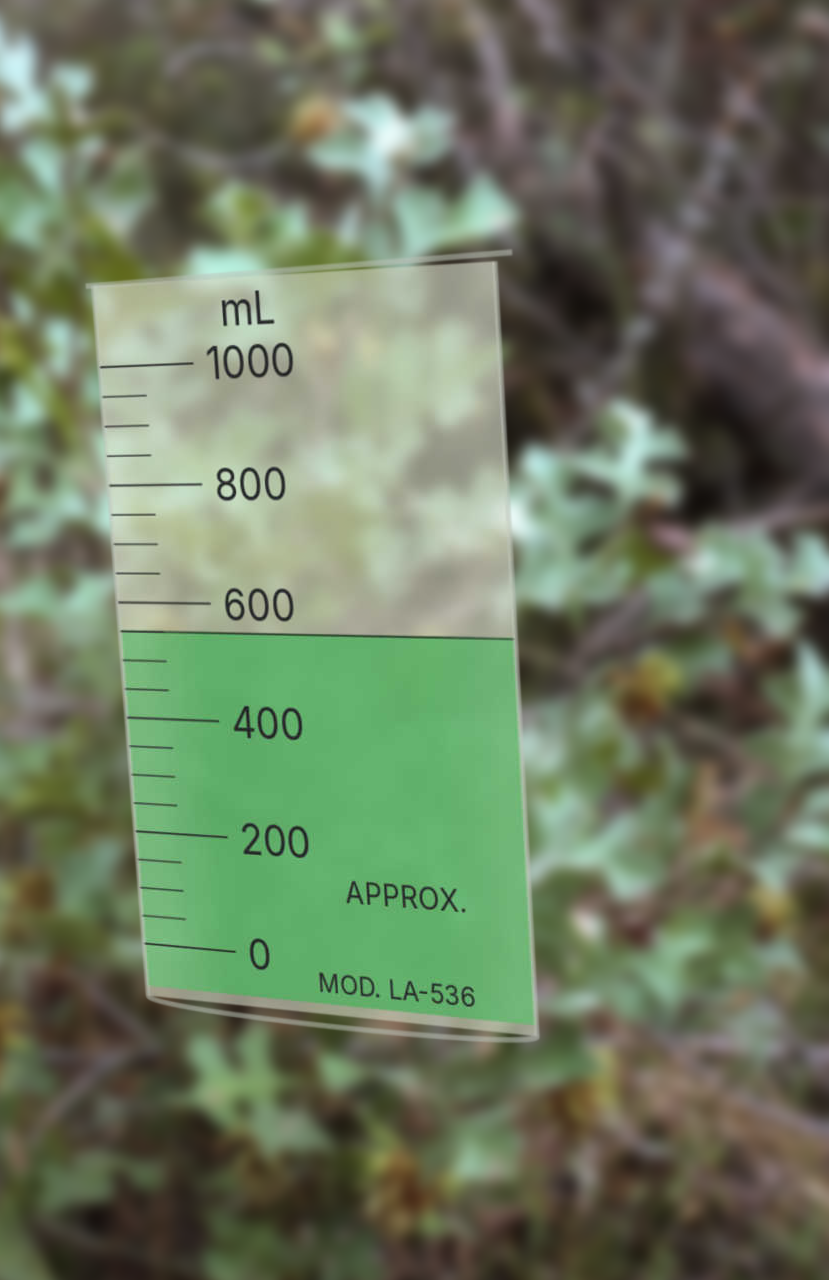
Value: 550mL
